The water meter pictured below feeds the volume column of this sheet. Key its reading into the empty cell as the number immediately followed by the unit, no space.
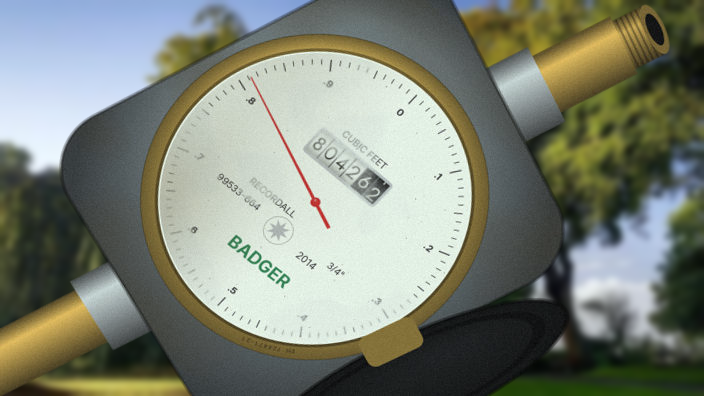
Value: 804261.81ft³
